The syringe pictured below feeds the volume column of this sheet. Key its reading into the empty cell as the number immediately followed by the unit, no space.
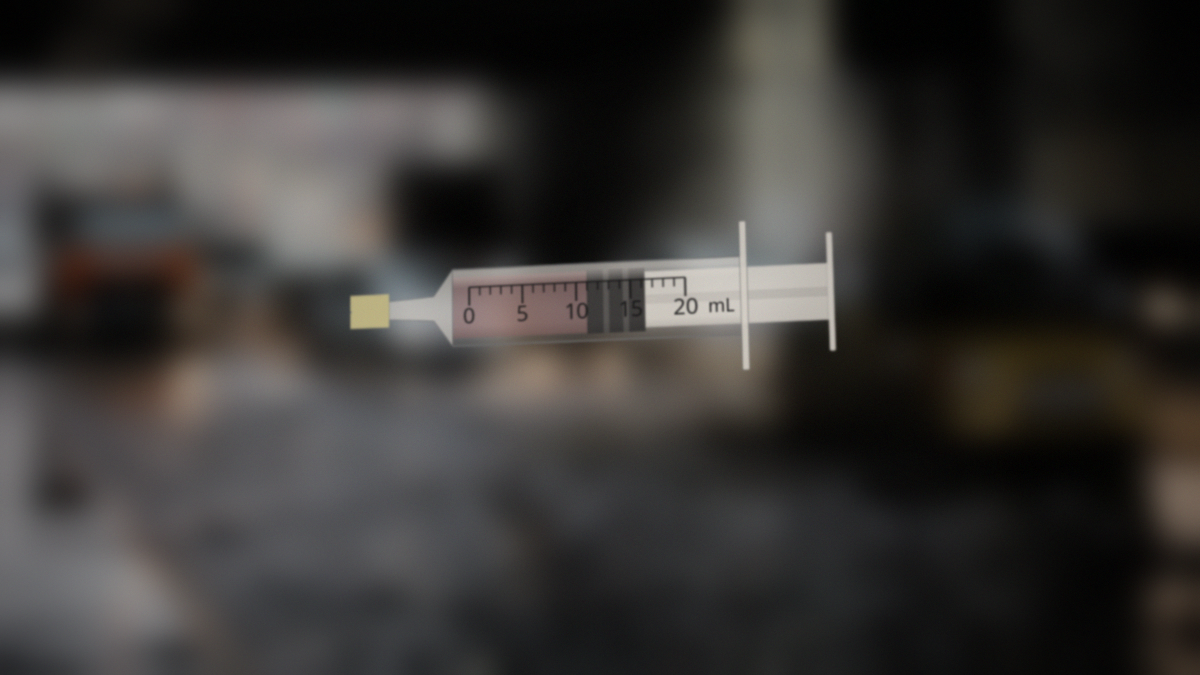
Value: 11mL
